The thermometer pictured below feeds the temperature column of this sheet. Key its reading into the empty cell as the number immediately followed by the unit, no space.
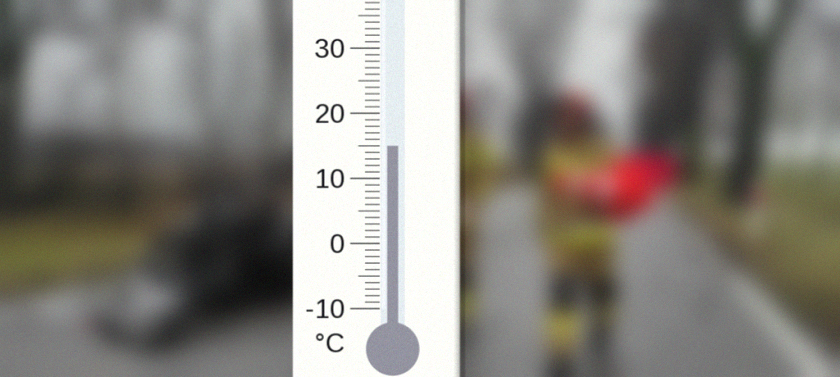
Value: 15°C
